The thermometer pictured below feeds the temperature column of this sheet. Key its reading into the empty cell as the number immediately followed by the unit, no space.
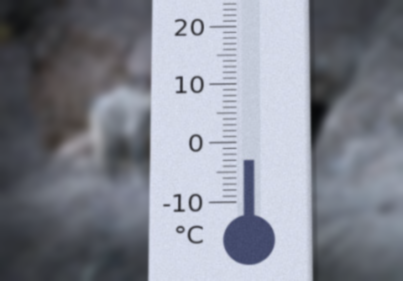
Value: -3°C
